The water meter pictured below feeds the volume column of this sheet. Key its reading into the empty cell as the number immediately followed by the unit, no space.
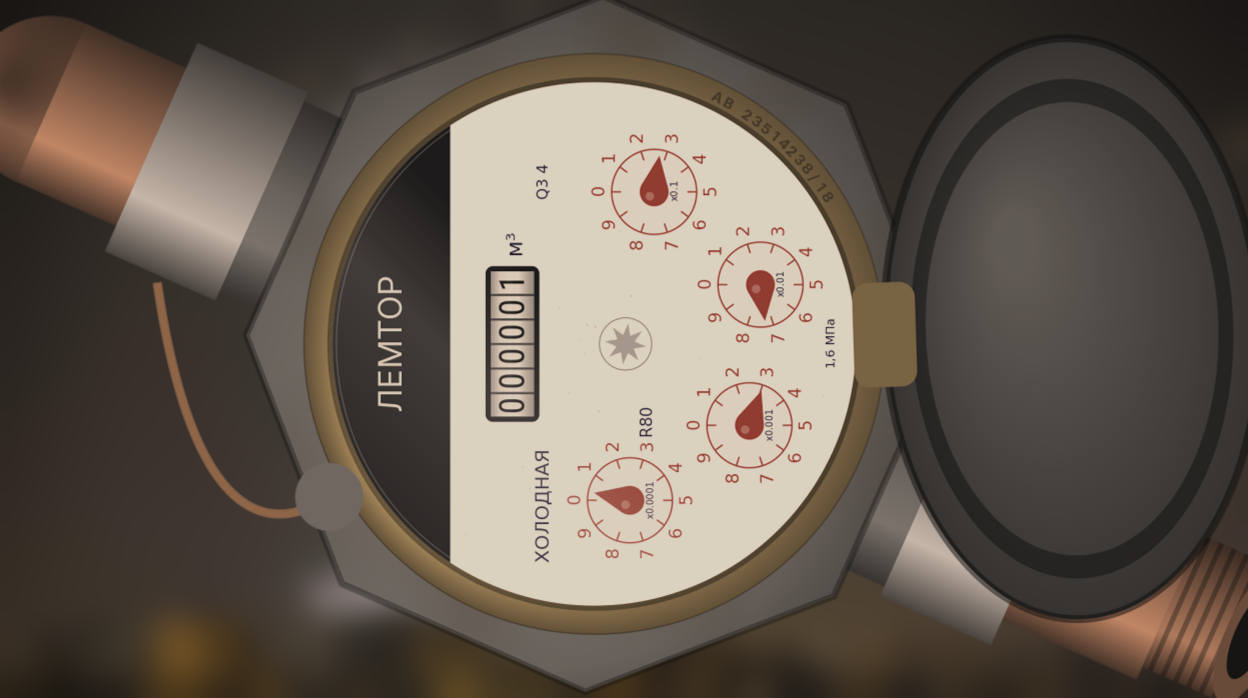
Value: 1.2730m³
